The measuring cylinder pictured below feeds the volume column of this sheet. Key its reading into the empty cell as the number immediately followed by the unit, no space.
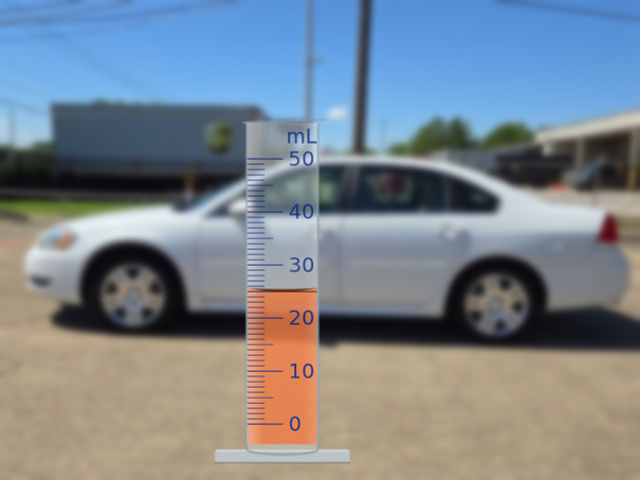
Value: 25mL
